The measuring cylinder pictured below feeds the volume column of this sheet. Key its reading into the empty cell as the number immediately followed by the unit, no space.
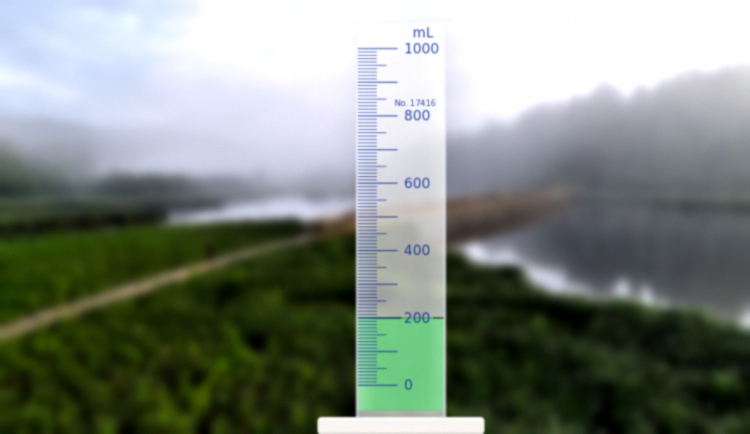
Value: 200mL
